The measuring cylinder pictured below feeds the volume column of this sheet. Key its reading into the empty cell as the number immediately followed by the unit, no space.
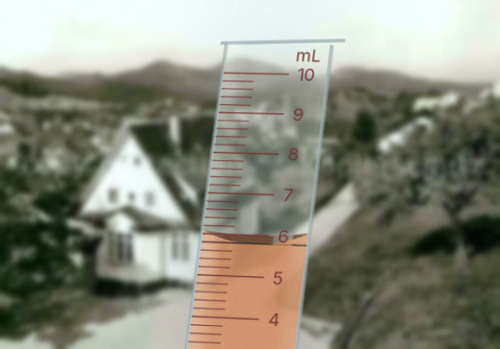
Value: 5.8mL
